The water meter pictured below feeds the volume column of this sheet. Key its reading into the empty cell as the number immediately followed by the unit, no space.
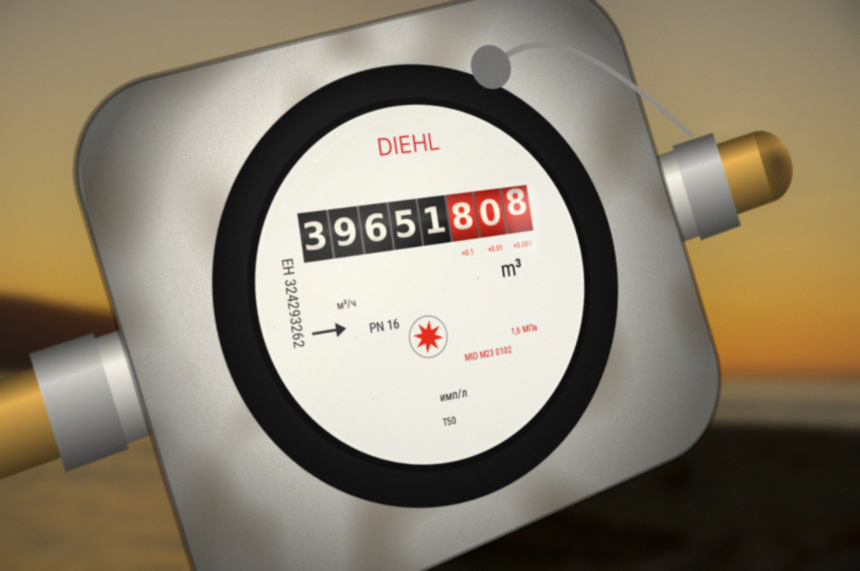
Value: 39651.808m³
